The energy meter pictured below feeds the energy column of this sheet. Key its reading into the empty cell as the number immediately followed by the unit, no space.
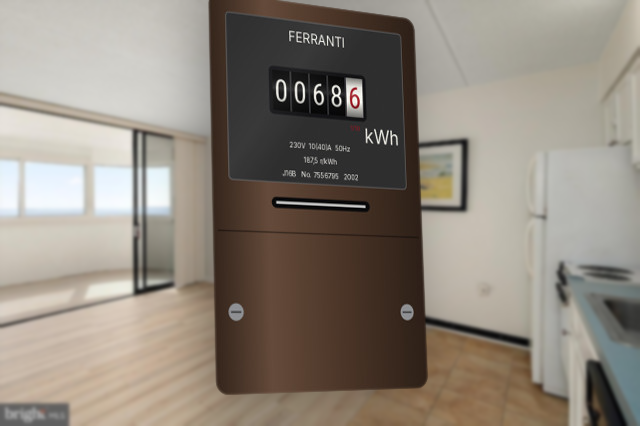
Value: 68.6kWh
